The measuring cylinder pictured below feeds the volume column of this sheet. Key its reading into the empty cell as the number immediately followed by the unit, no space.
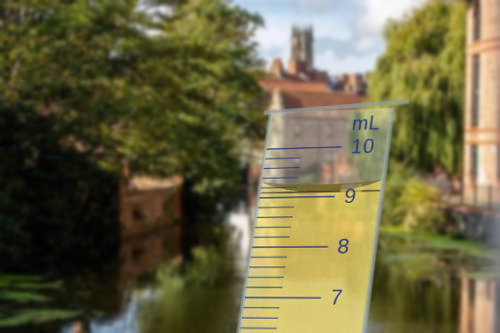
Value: 9.1mL
